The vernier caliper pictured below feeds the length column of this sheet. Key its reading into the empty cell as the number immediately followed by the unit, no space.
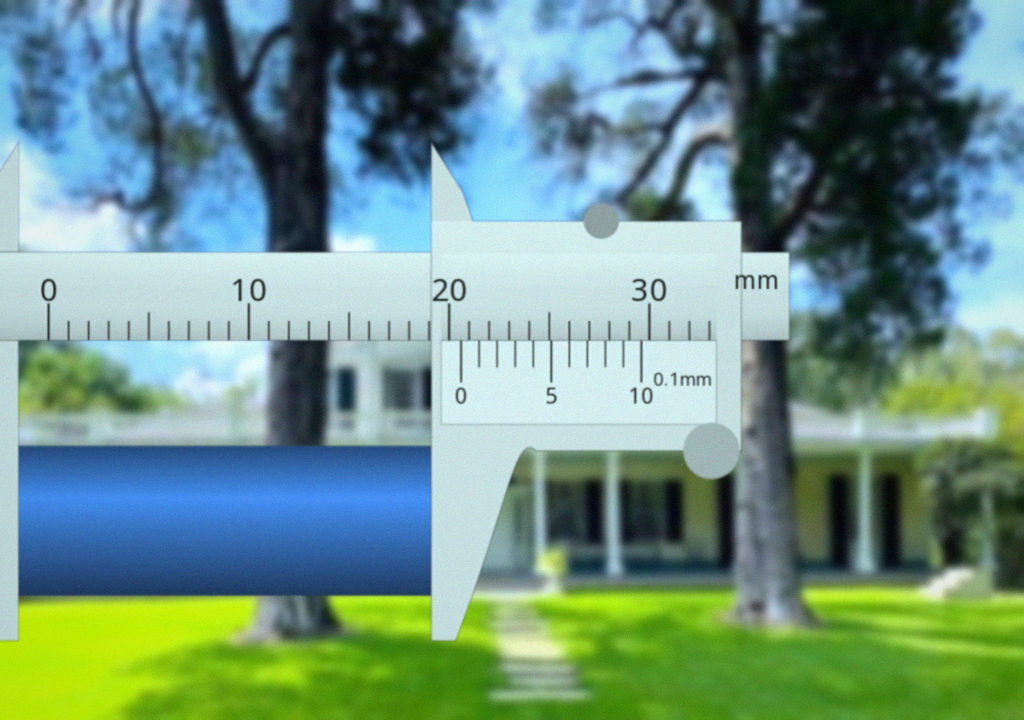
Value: 20.6mm
